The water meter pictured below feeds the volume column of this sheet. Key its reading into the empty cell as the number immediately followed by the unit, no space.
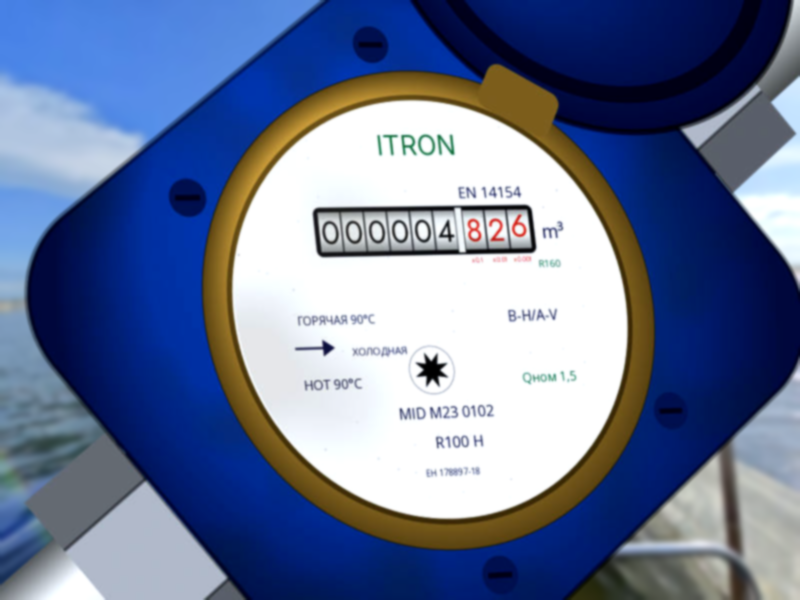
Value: 4.826m³
